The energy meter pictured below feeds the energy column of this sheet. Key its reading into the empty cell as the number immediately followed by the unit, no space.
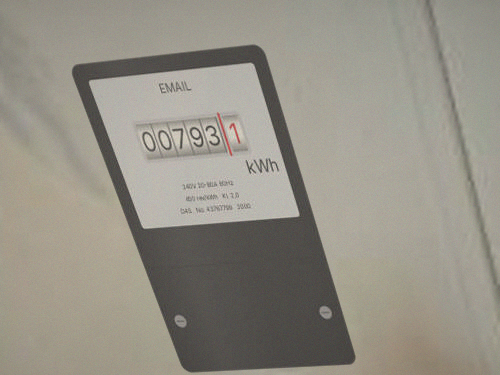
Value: 793.1kWh
